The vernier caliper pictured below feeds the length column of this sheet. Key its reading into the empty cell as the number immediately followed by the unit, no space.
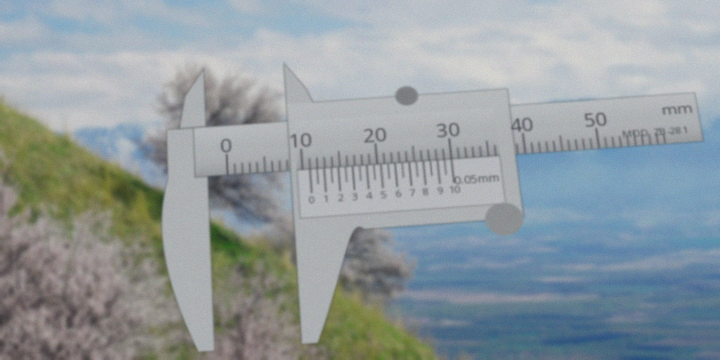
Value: 11.0mm
